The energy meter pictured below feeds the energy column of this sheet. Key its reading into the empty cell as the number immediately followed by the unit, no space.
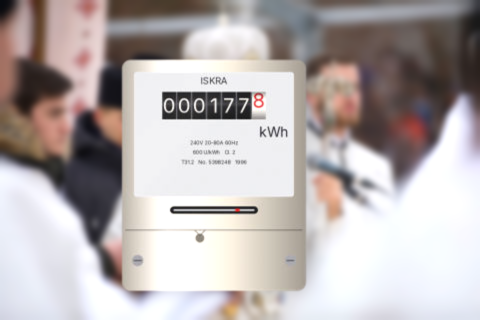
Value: 177.8kWh
